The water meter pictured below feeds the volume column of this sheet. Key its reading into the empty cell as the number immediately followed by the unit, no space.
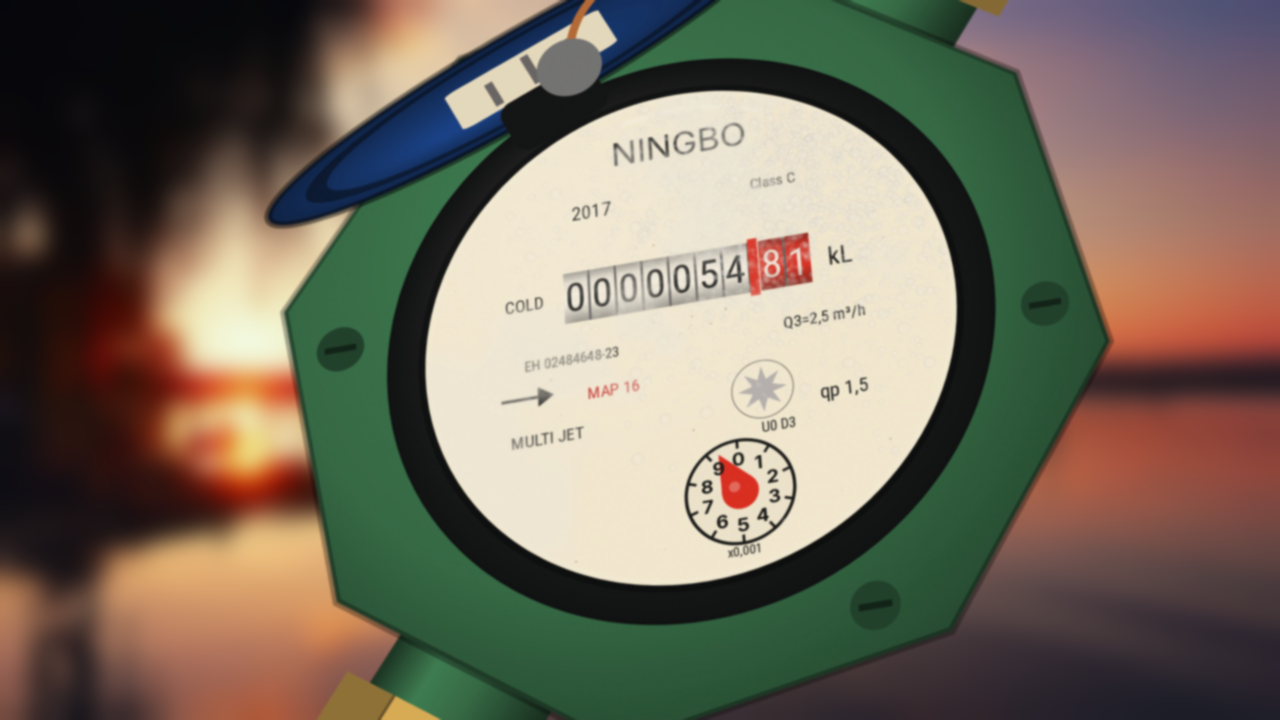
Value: 54.809kL
